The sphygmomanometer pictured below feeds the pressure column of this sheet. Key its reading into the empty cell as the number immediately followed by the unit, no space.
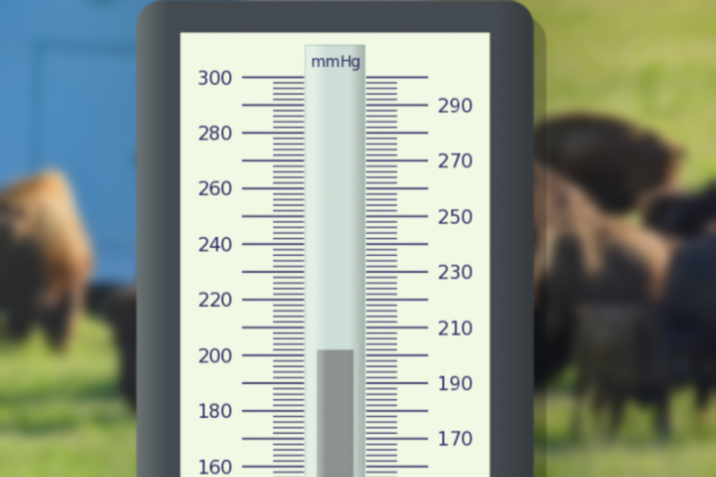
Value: 202mmHg
